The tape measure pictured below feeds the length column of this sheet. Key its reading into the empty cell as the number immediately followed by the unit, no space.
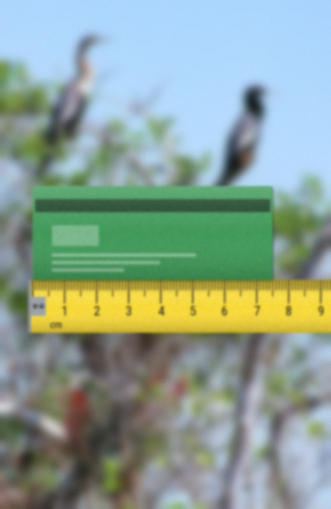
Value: 7.5cm
